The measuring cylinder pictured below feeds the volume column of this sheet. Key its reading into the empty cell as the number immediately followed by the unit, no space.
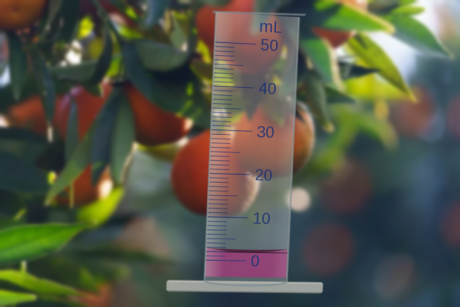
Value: 2mL
